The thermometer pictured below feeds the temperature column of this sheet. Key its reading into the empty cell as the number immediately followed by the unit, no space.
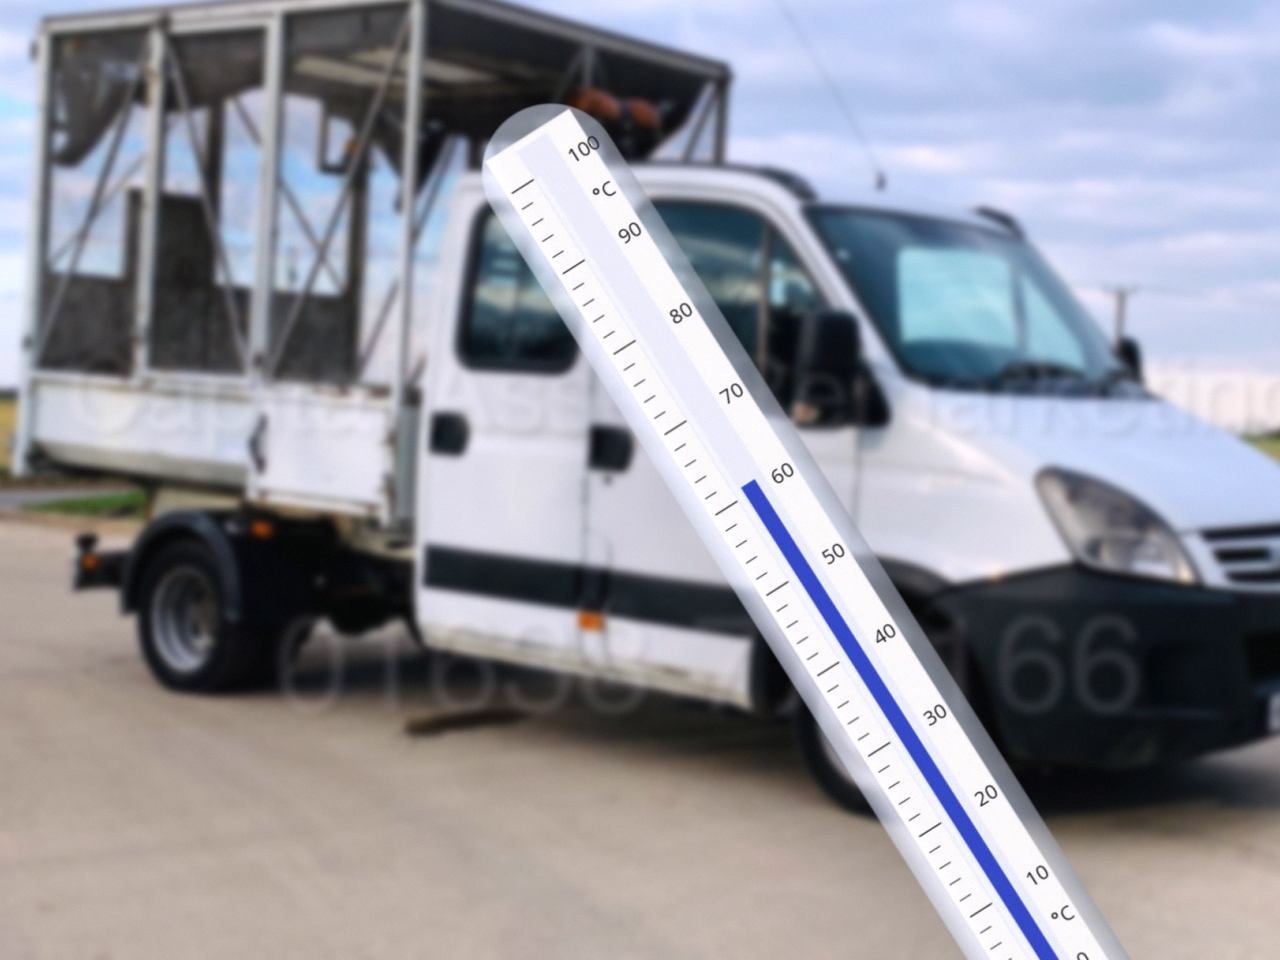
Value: 61°C
